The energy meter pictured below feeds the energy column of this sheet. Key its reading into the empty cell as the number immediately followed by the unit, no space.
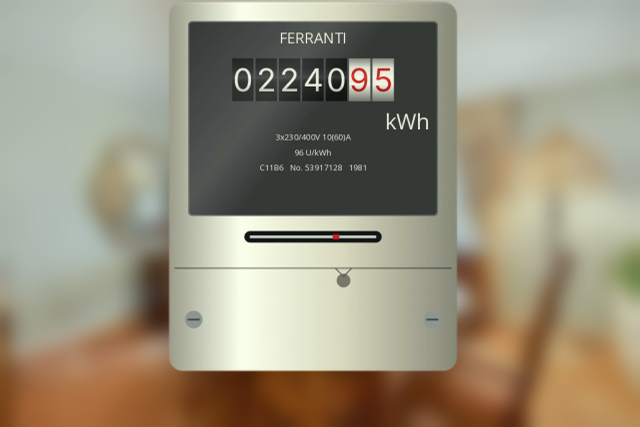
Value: 2240.95kWh
